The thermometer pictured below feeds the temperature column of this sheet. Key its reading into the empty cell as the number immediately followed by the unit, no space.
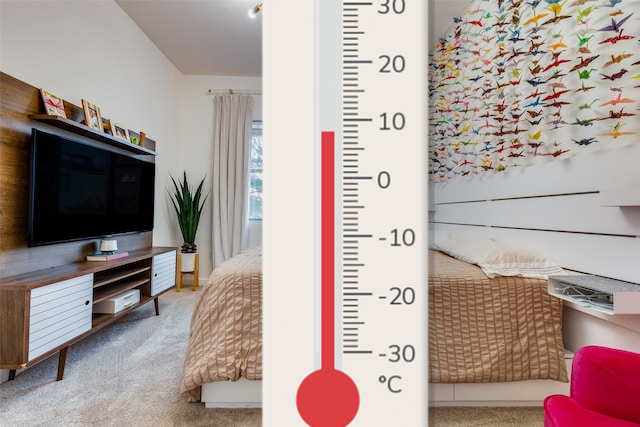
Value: 8°C
